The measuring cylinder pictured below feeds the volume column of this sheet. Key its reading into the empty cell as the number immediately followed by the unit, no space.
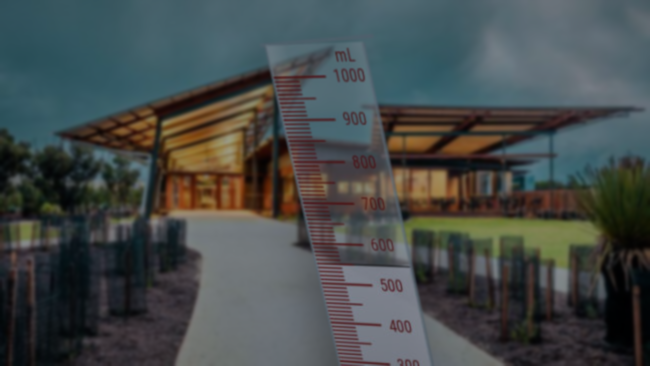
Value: 550mL
